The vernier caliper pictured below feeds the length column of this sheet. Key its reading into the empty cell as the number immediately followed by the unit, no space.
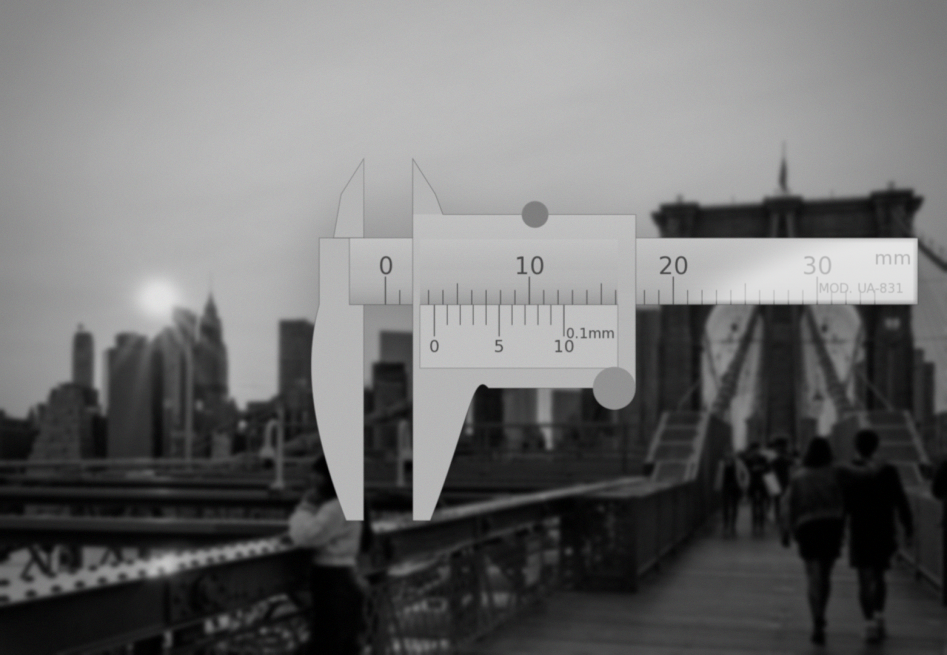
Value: 3.4mm
